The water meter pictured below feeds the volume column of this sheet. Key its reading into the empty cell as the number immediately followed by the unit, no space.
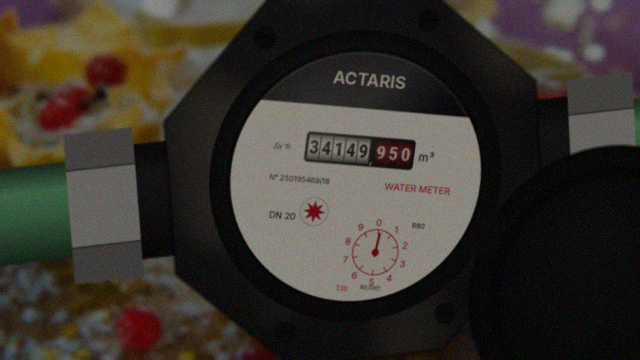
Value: 34149.9500m³
